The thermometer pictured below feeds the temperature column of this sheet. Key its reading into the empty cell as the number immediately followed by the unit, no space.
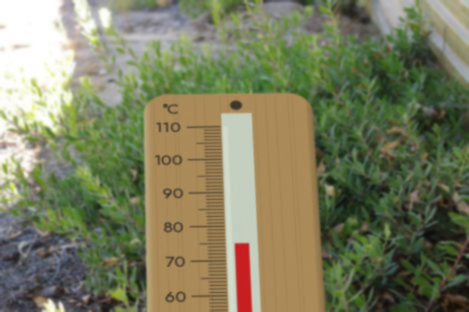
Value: 75°C
